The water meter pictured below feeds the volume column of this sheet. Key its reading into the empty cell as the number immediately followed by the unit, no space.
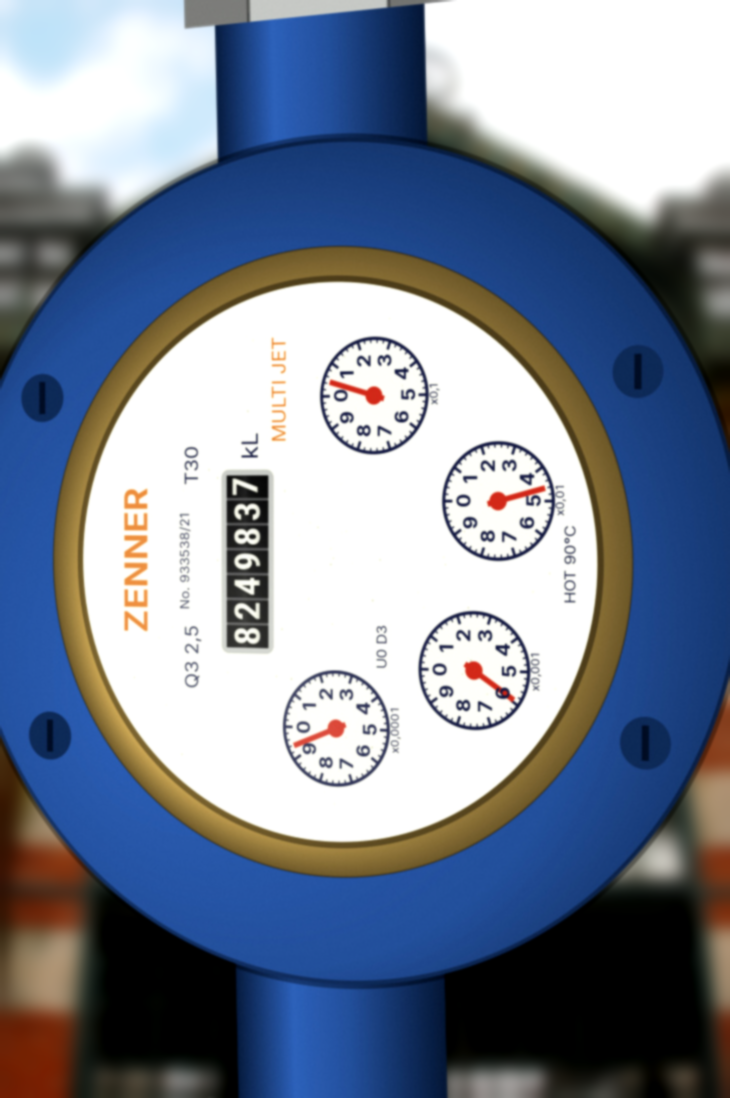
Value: 8249837.0459kL
